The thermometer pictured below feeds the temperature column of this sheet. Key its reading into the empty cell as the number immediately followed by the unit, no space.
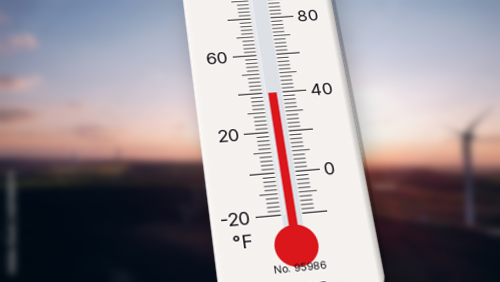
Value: 40°F
